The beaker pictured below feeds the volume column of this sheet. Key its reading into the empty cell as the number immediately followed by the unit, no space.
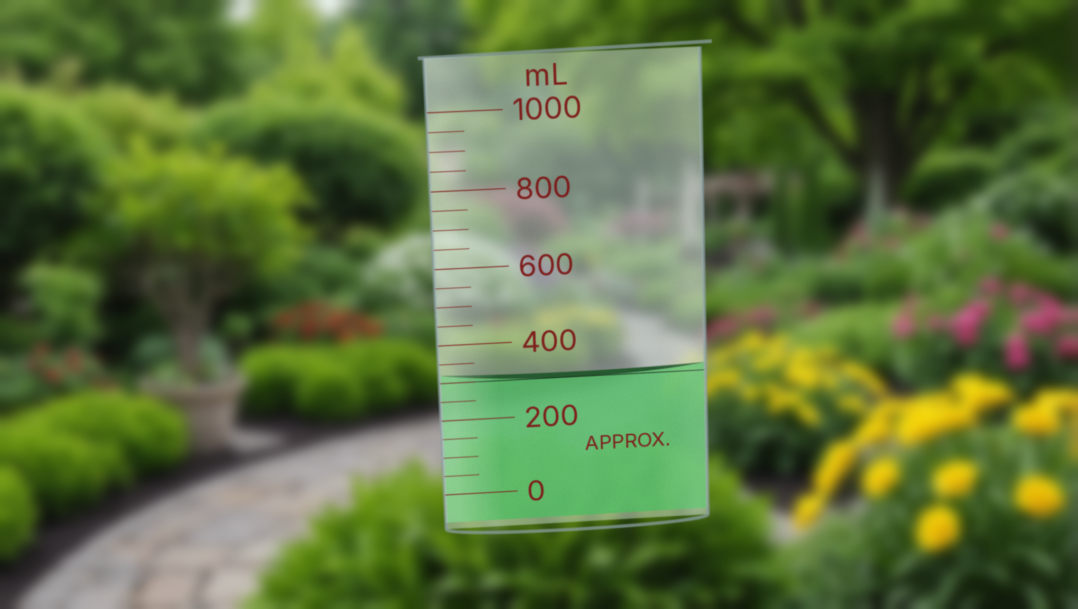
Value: 300mL
